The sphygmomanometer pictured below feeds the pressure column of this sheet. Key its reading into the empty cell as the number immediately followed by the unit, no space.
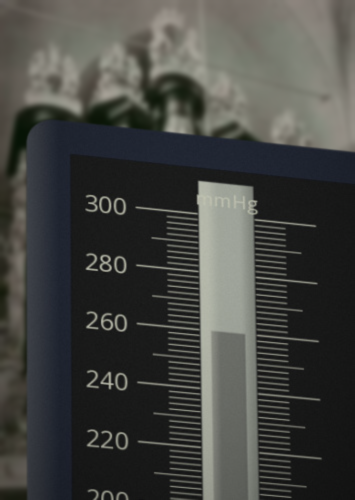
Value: 260mmHg
